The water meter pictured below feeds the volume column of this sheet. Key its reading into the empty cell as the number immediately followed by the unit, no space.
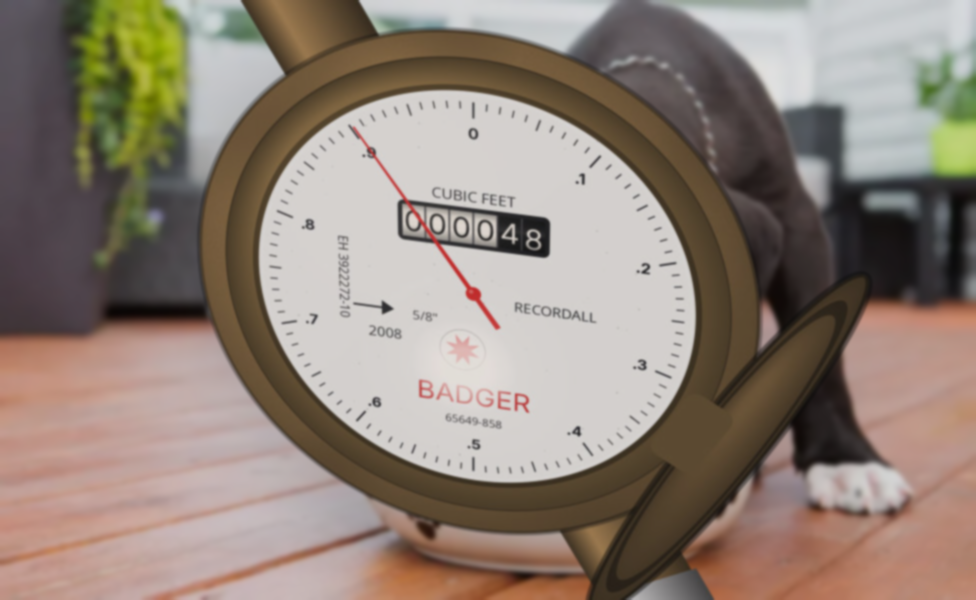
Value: 47.90ft³
